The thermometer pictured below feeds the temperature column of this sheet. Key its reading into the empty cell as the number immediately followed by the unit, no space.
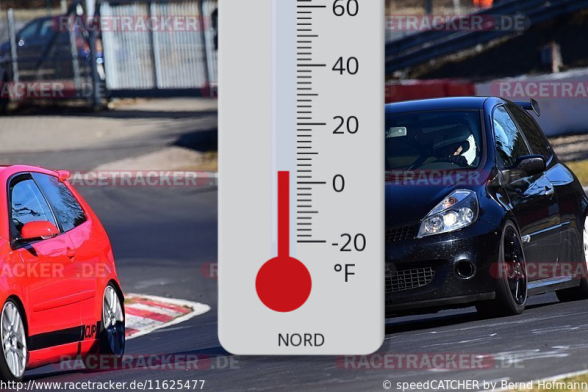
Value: 4°F
